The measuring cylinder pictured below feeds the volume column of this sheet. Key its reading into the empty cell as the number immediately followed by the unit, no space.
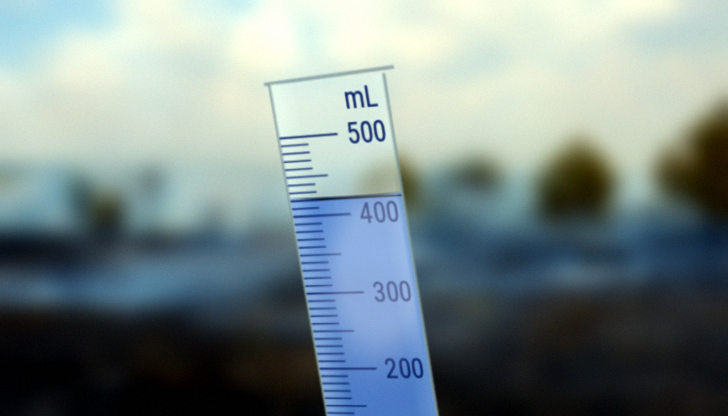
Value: 420mL
